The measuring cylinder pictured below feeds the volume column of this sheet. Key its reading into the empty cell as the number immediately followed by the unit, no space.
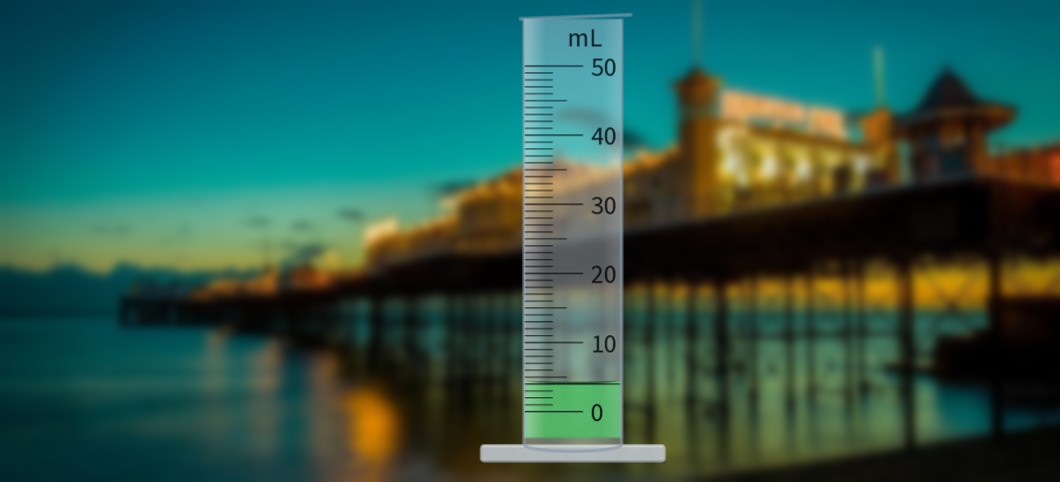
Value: 4mL
